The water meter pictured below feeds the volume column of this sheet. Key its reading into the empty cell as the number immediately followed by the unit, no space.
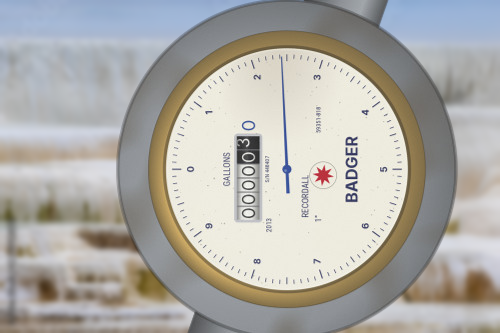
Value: 32.4gal
